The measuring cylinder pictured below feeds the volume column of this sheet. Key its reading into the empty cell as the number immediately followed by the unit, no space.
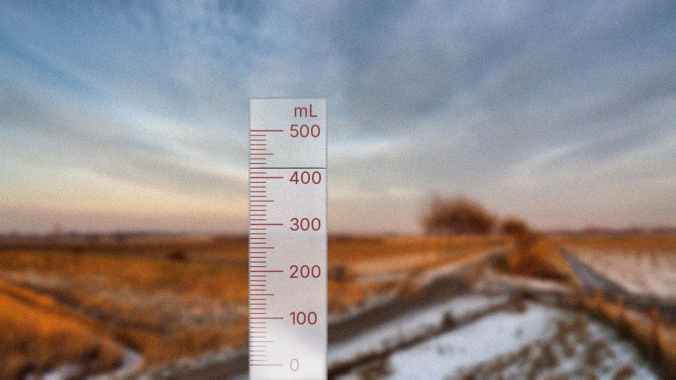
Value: 420mL
